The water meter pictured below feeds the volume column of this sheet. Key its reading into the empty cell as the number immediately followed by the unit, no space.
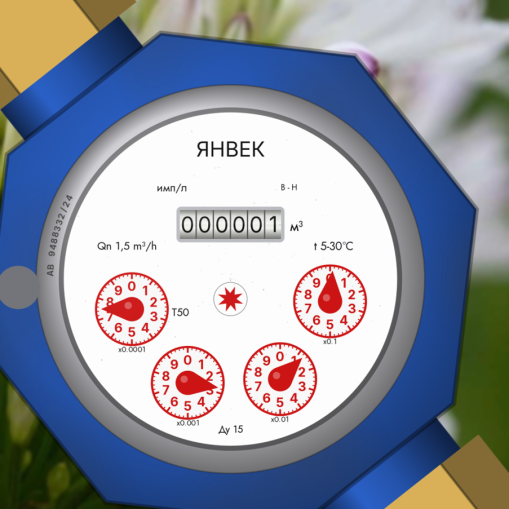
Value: 1.0127m³
